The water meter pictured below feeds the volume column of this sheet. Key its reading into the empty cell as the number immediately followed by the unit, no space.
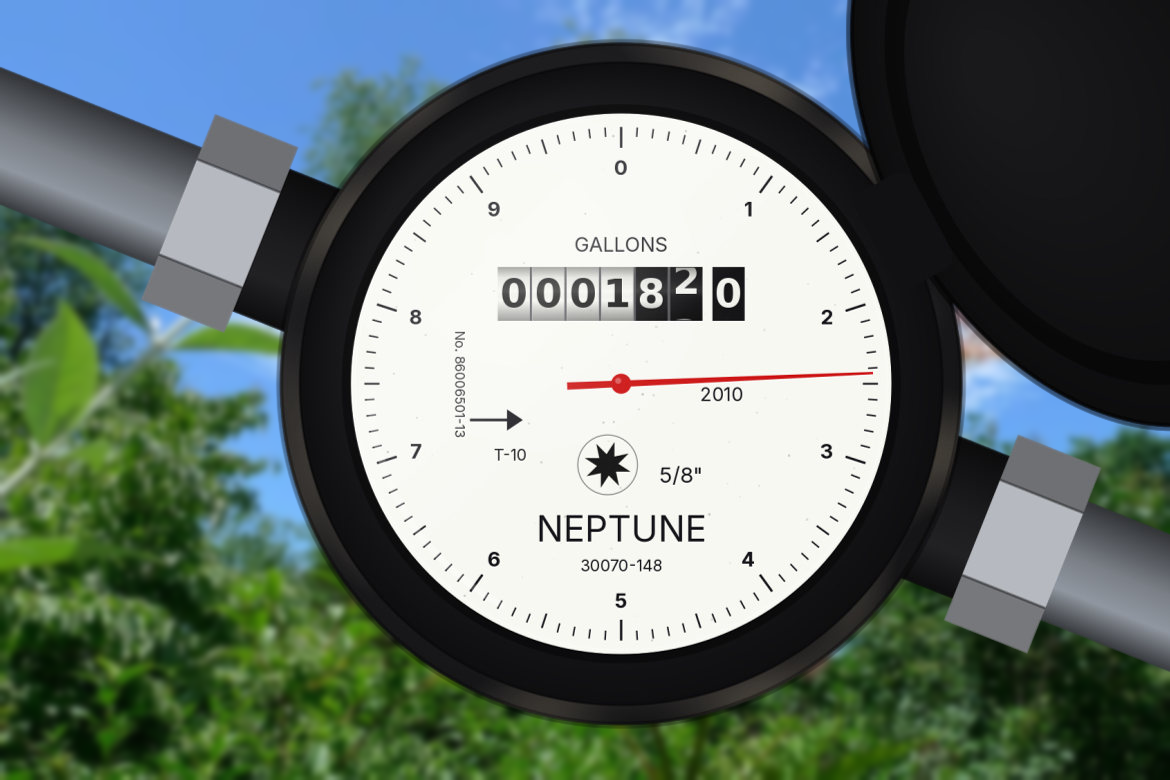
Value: 1822.4gal
